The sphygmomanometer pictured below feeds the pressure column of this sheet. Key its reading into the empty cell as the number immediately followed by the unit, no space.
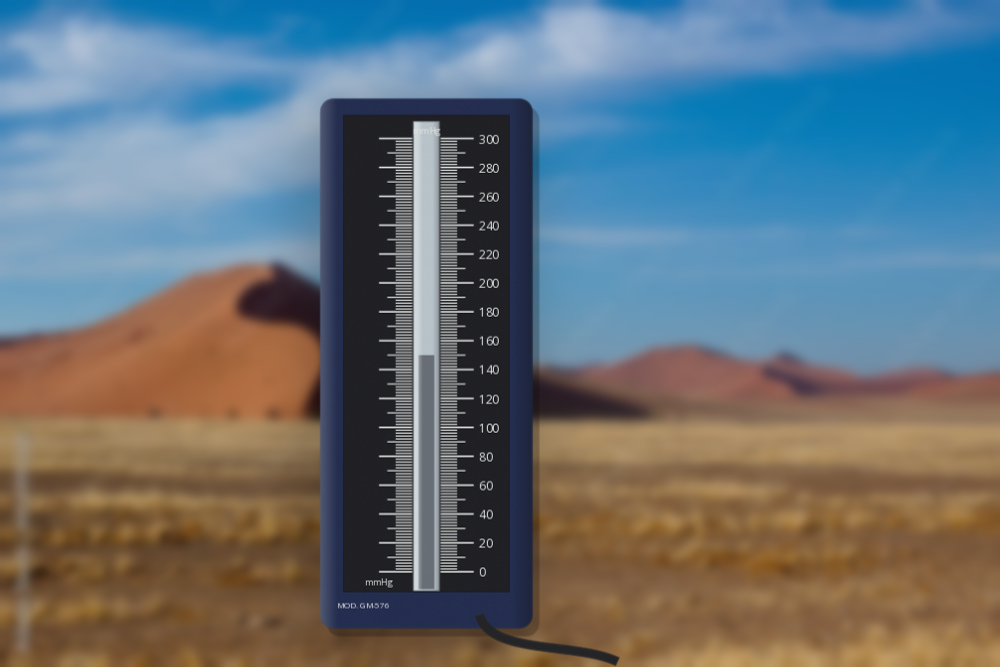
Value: 150mmHg
